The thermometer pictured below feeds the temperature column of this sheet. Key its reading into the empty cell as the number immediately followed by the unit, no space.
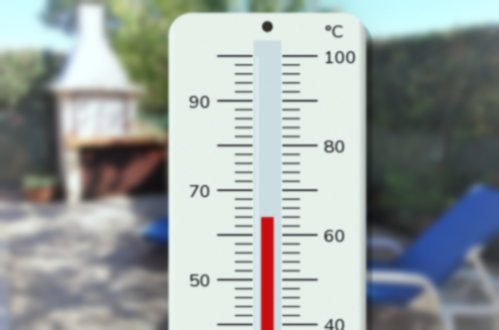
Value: 64°C
